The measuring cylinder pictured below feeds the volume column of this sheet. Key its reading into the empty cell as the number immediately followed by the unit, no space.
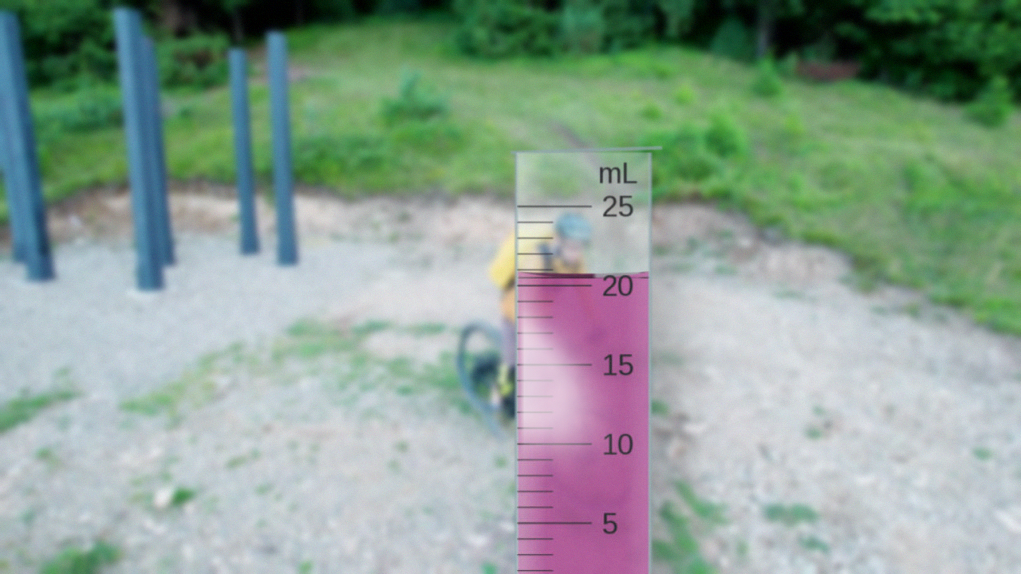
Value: 20.5mL
